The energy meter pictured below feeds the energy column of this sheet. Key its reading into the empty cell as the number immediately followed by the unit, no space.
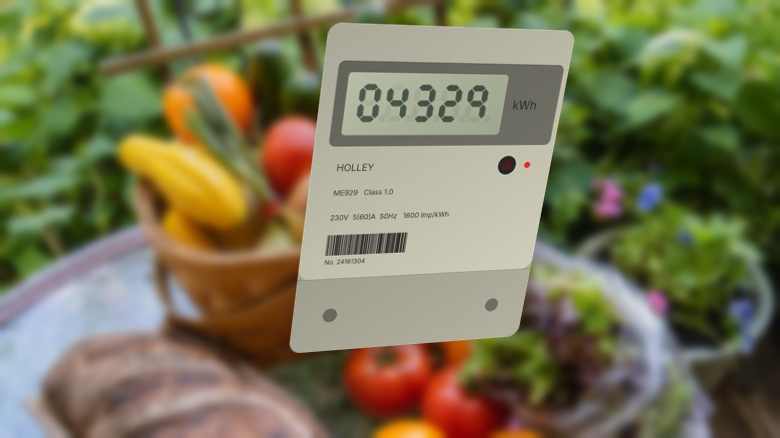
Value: 4329kWh
